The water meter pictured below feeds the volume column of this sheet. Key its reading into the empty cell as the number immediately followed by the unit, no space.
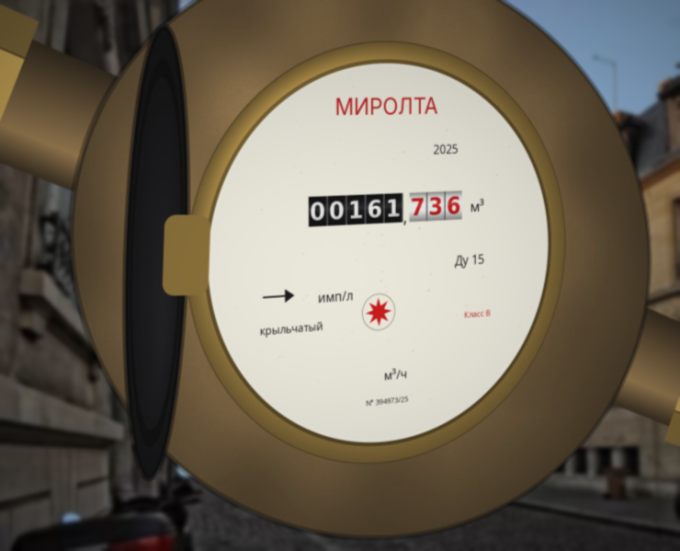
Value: 161.736m³
